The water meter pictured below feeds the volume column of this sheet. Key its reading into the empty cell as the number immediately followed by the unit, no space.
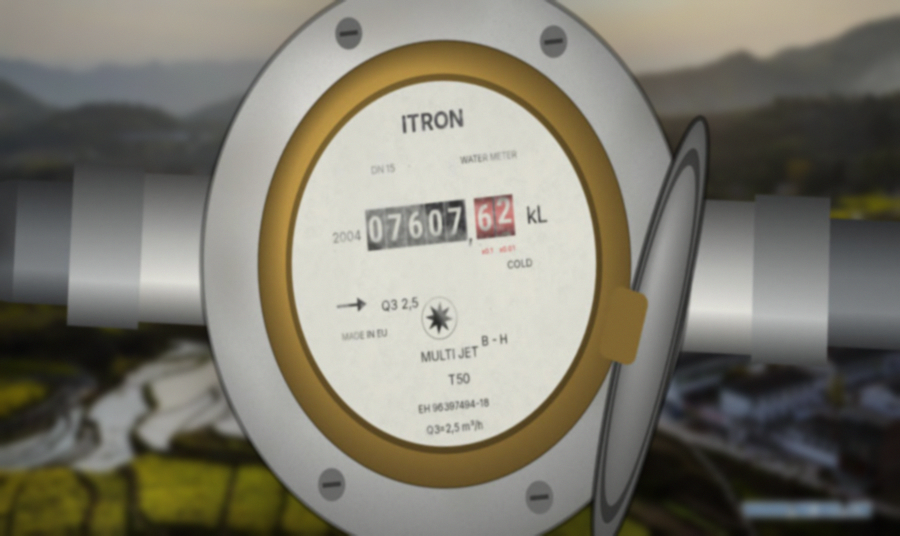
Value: 7607.62kL
